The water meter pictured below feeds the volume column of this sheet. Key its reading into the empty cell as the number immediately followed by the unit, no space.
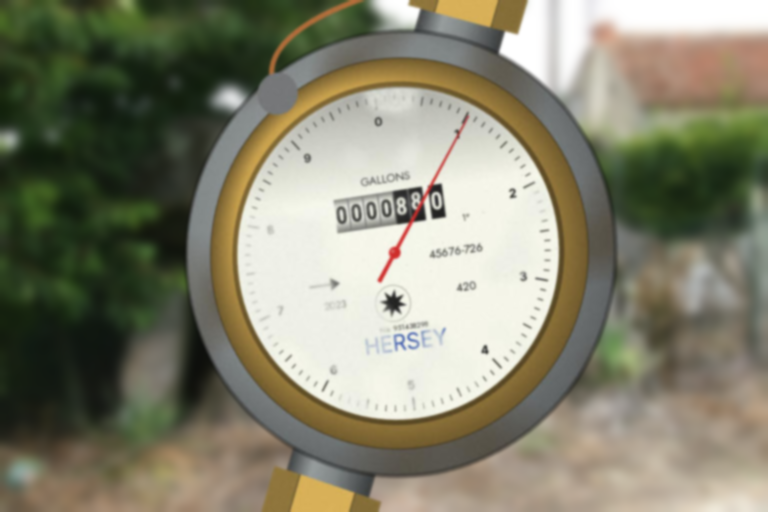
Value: 881.0gal
